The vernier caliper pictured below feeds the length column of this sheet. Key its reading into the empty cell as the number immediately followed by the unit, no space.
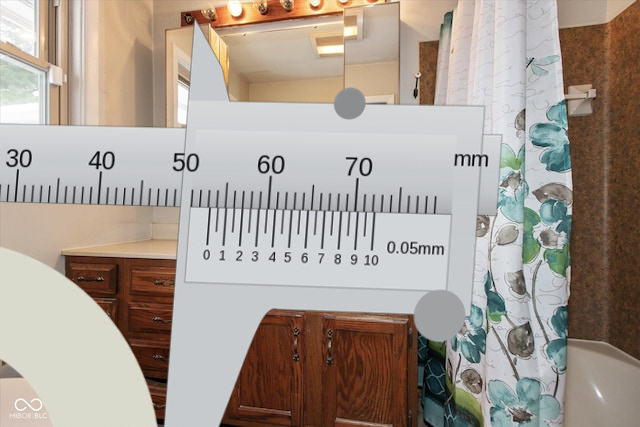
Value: 53.2mm
